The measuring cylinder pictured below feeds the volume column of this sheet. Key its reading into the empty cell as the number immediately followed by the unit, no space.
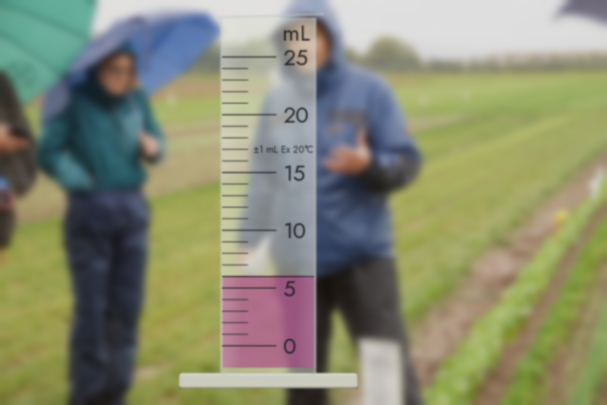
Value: 6mL
